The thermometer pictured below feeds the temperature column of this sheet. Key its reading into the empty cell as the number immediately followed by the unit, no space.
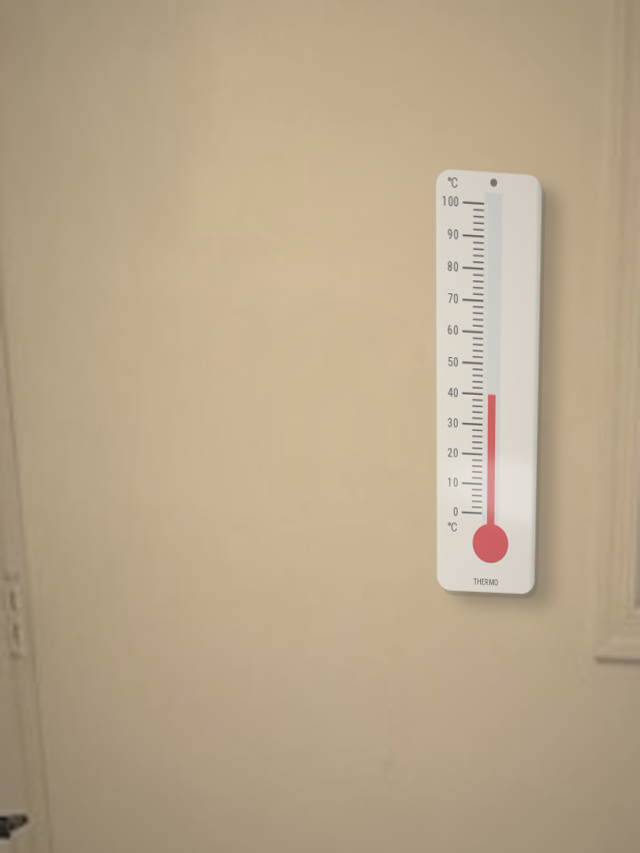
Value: 40°C
